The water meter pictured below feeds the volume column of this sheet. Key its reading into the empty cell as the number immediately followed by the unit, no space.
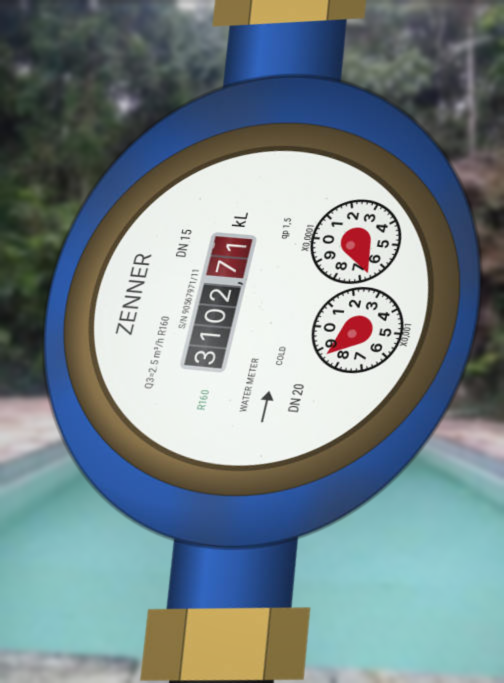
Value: 3102.7086kL
